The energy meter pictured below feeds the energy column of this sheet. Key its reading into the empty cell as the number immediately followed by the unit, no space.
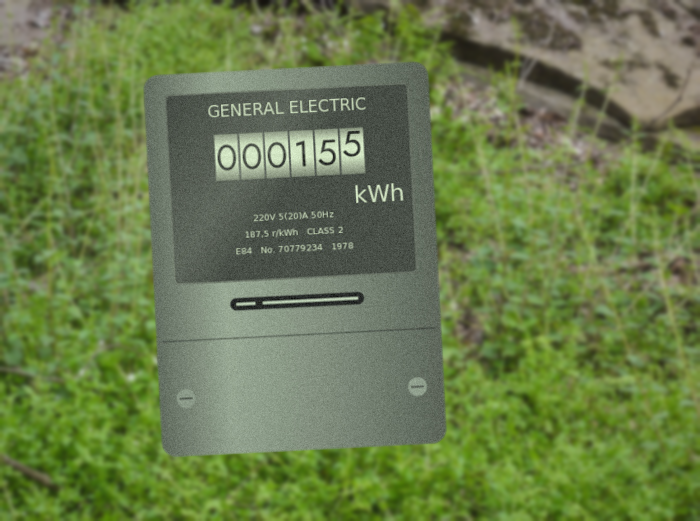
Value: 155kWh
